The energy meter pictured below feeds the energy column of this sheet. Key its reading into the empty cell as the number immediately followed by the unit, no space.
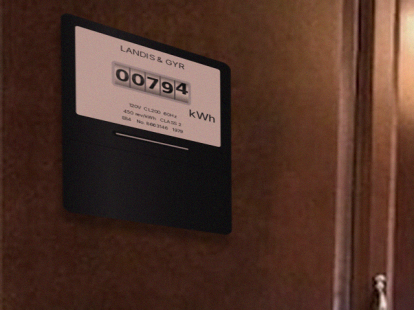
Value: 794kWh
